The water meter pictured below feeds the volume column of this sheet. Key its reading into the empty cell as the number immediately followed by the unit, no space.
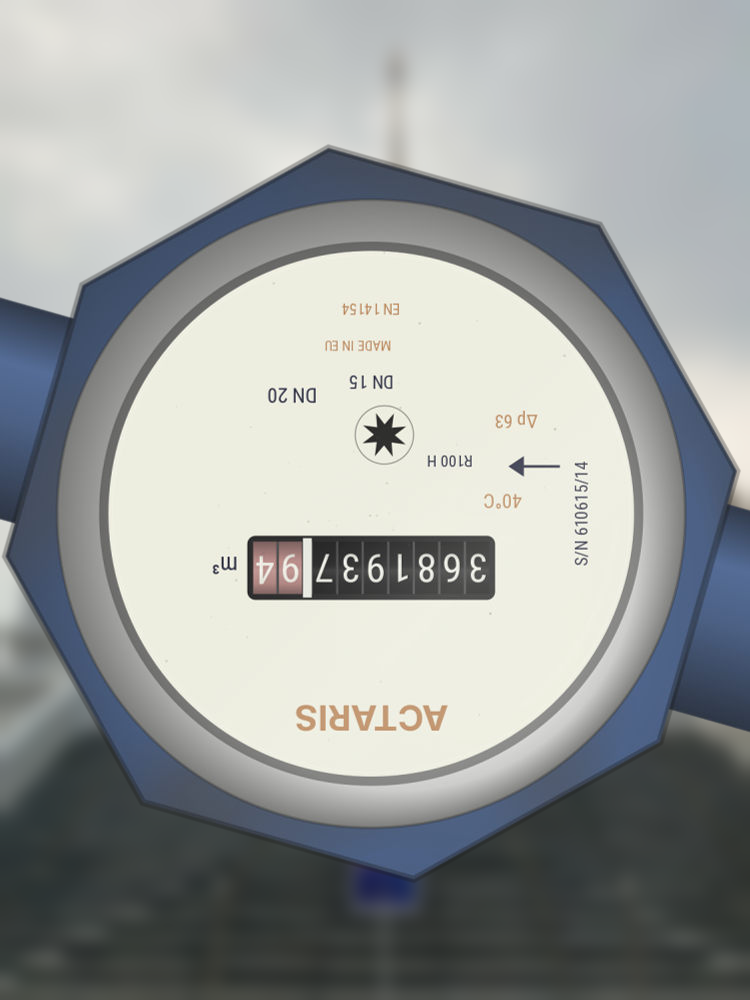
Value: 3681937.94m³
